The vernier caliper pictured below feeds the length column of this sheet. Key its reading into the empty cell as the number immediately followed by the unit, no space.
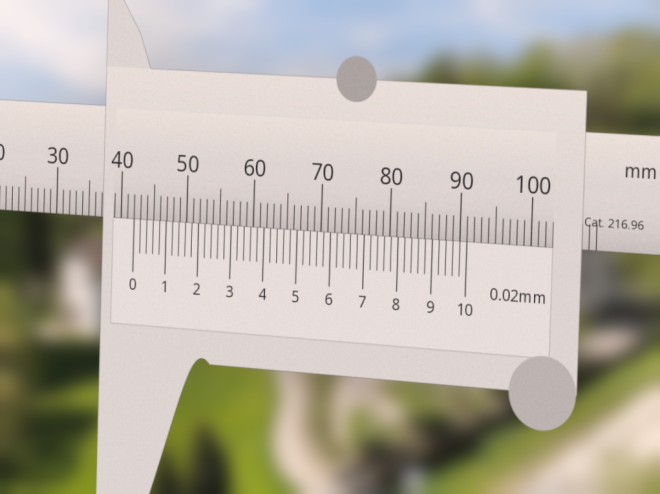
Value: 42.0mm
